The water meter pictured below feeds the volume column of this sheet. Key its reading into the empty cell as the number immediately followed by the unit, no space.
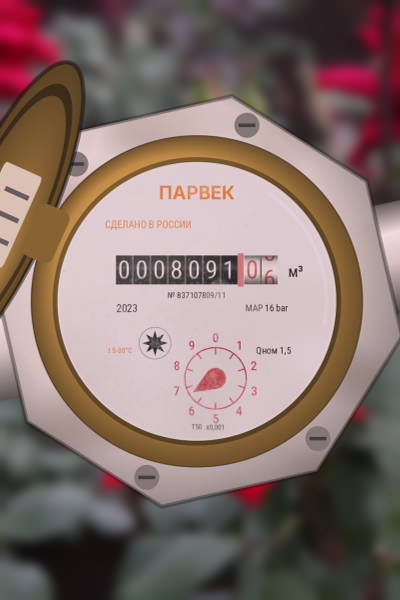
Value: 8091.056m³
